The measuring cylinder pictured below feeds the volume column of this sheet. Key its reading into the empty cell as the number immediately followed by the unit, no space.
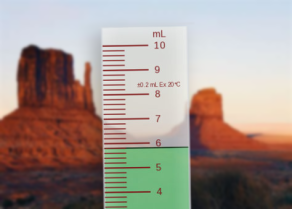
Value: 5.8mL
